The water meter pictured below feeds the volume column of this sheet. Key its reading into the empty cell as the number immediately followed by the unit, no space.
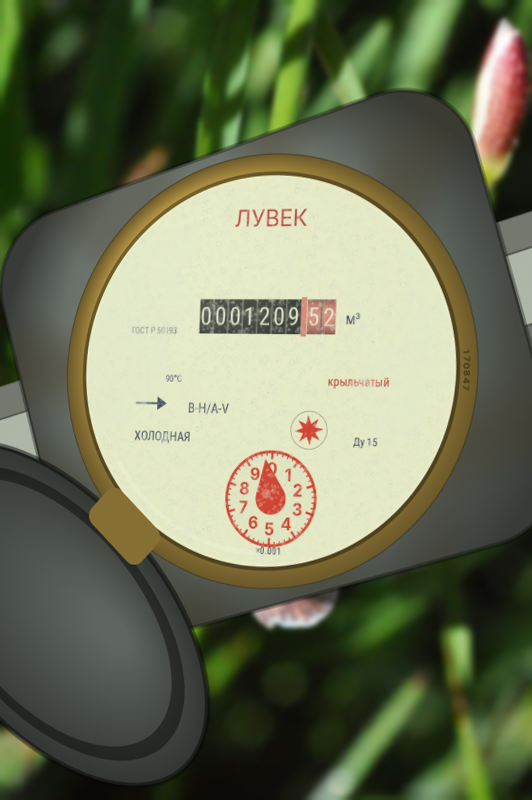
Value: 1209.519m³
